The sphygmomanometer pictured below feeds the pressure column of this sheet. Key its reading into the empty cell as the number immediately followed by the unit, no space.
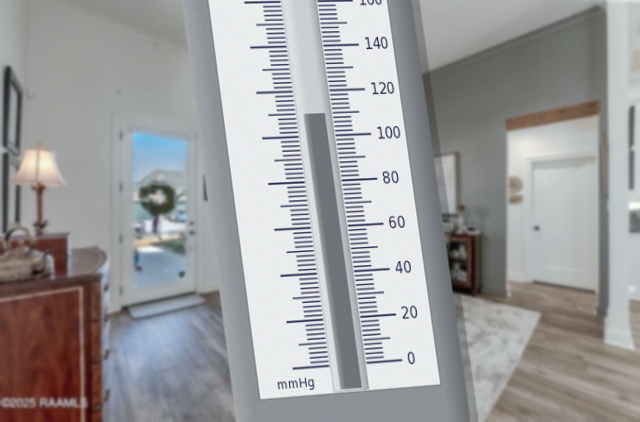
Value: 110mmHg
